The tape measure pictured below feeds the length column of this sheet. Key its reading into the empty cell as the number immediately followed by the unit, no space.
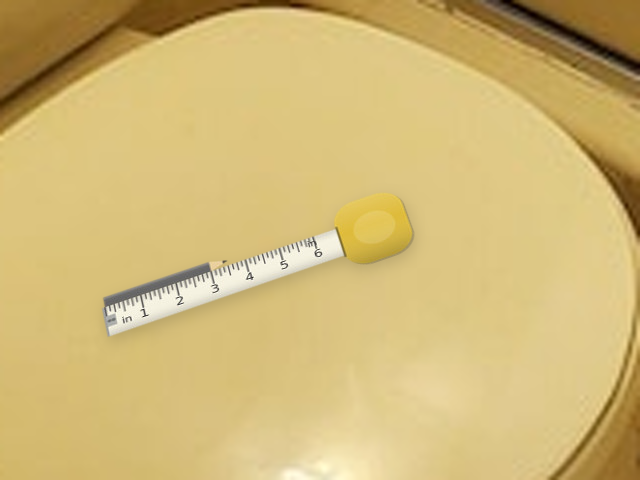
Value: 3.5in
